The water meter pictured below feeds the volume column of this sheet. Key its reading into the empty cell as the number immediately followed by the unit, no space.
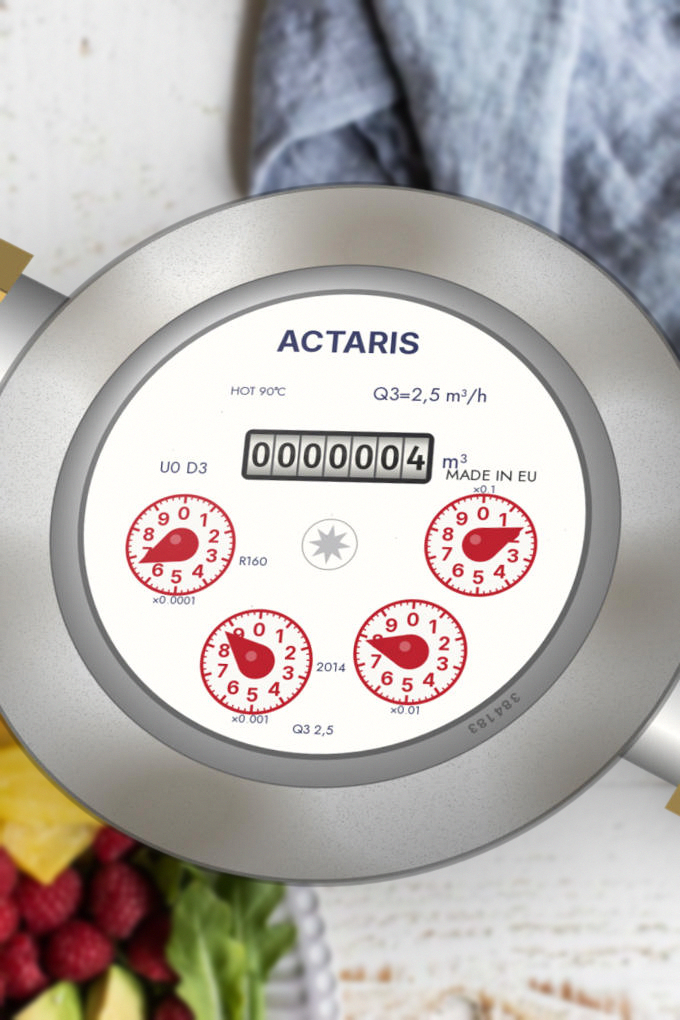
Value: 4.1786m³
